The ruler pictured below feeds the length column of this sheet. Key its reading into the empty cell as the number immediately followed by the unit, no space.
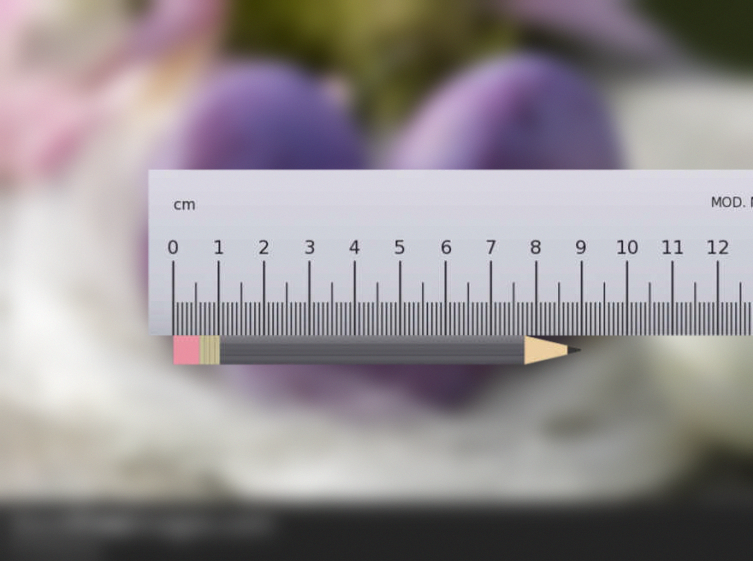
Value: 9cm
